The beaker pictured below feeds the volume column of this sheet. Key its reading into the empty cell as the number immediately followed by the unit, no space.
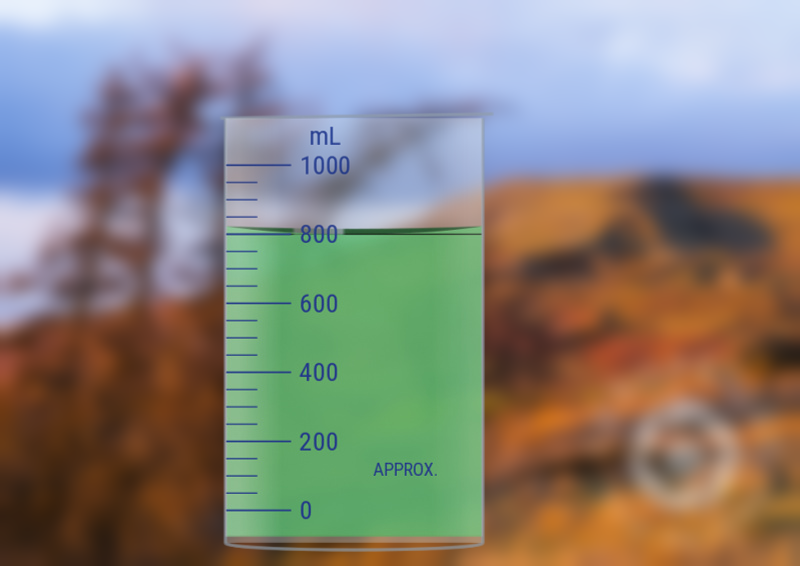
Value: 800mL
